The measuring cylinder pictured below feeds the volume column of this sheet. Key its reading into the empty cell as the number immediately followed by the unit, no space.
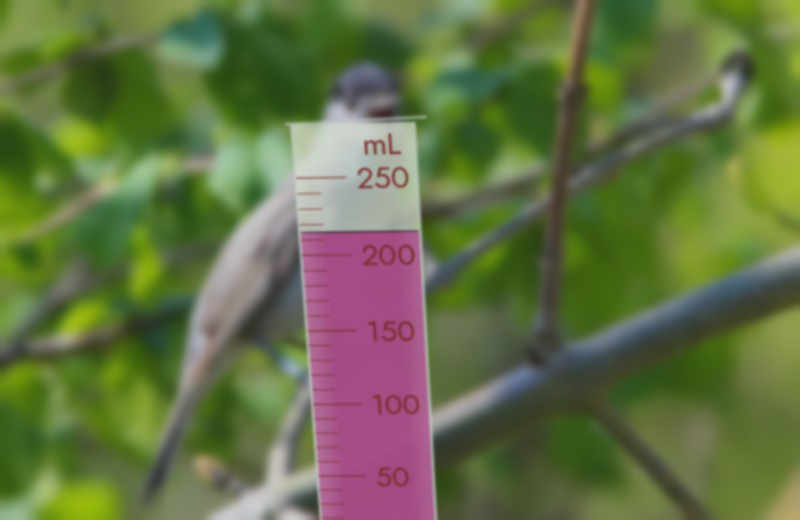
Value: 215mL
